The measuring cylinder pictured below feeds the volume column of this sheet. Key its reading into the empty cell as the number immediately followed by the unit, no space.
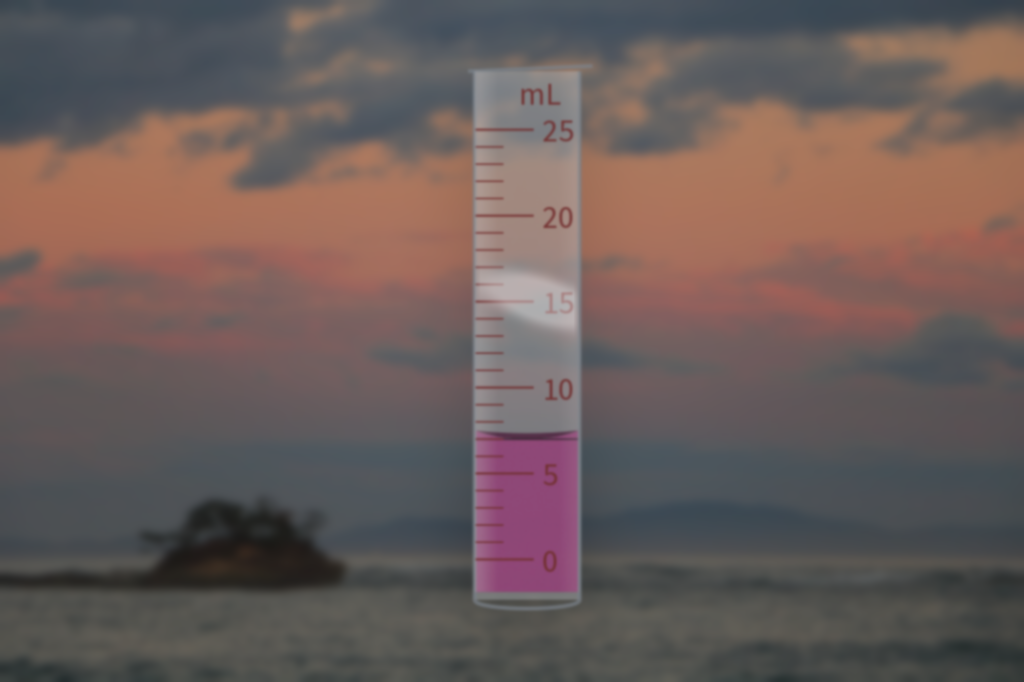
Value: 7mL
